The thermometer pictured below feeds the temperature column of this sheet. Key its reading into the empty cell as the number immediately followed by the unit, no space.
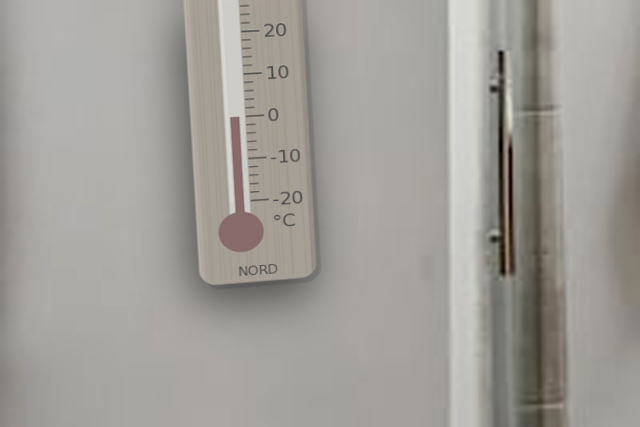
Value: 0°C
